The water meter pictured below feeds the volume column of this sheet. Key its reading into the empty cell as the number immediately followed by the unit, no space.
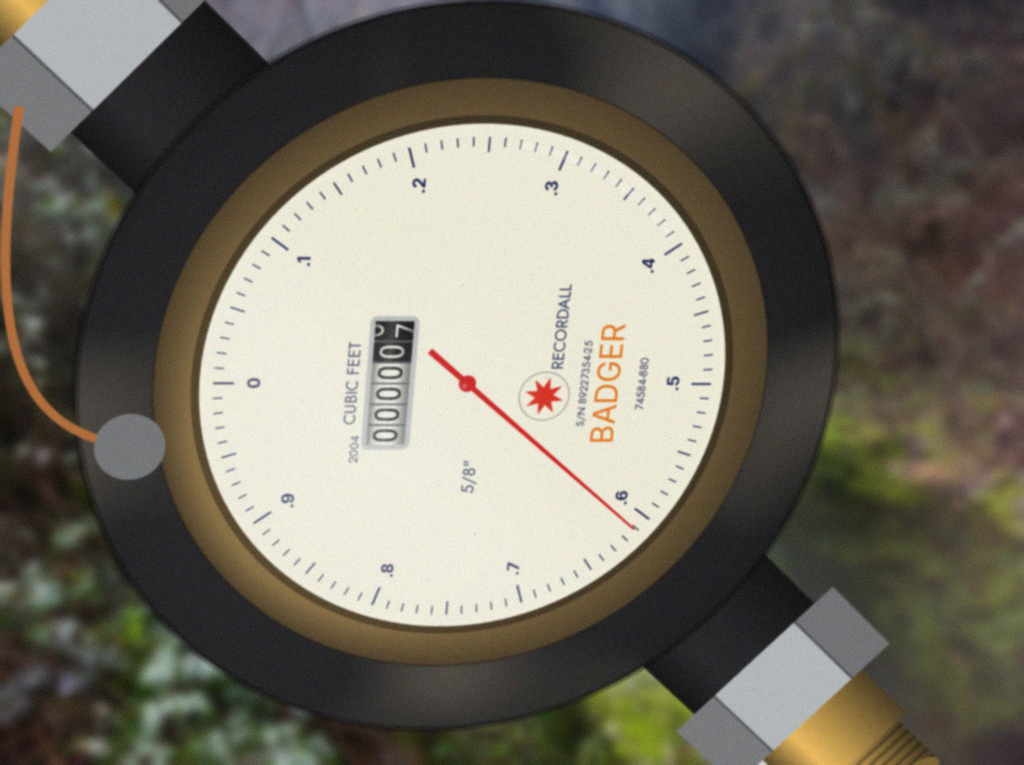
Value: 6.61ft³
